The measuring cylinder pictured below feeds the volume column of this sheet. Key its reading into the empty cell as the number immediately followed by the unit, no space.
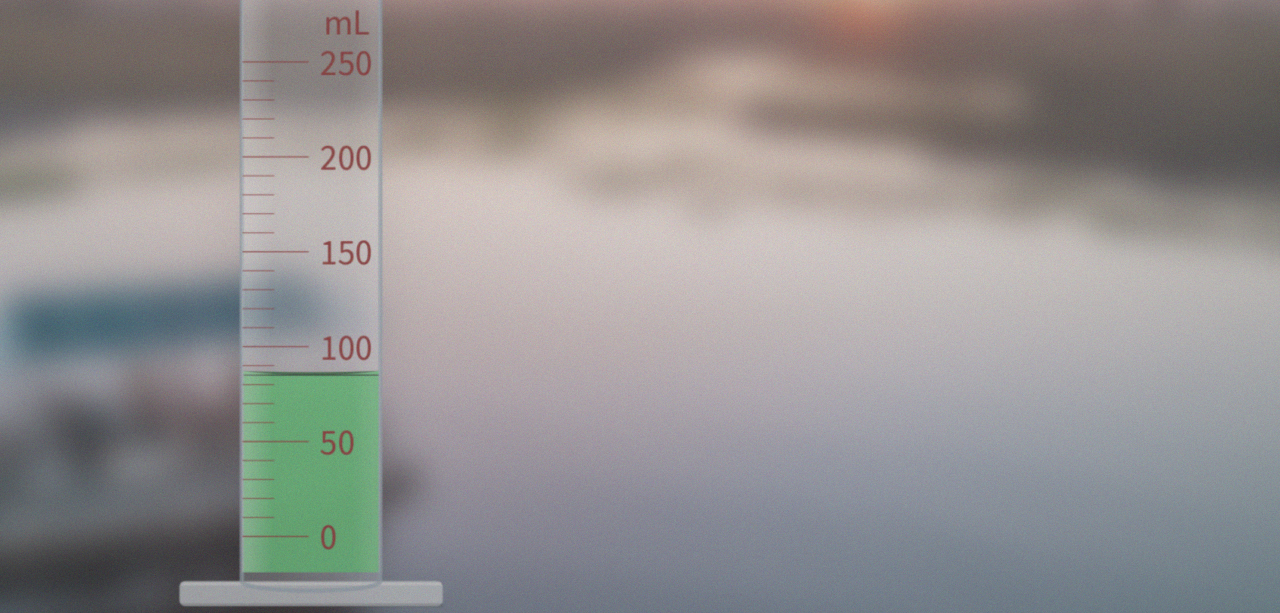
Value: 85mL
